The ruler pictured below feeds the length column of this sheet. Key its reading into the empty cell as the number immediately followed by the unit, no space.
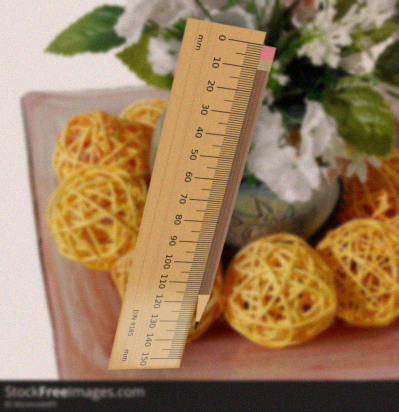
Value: 135mm
